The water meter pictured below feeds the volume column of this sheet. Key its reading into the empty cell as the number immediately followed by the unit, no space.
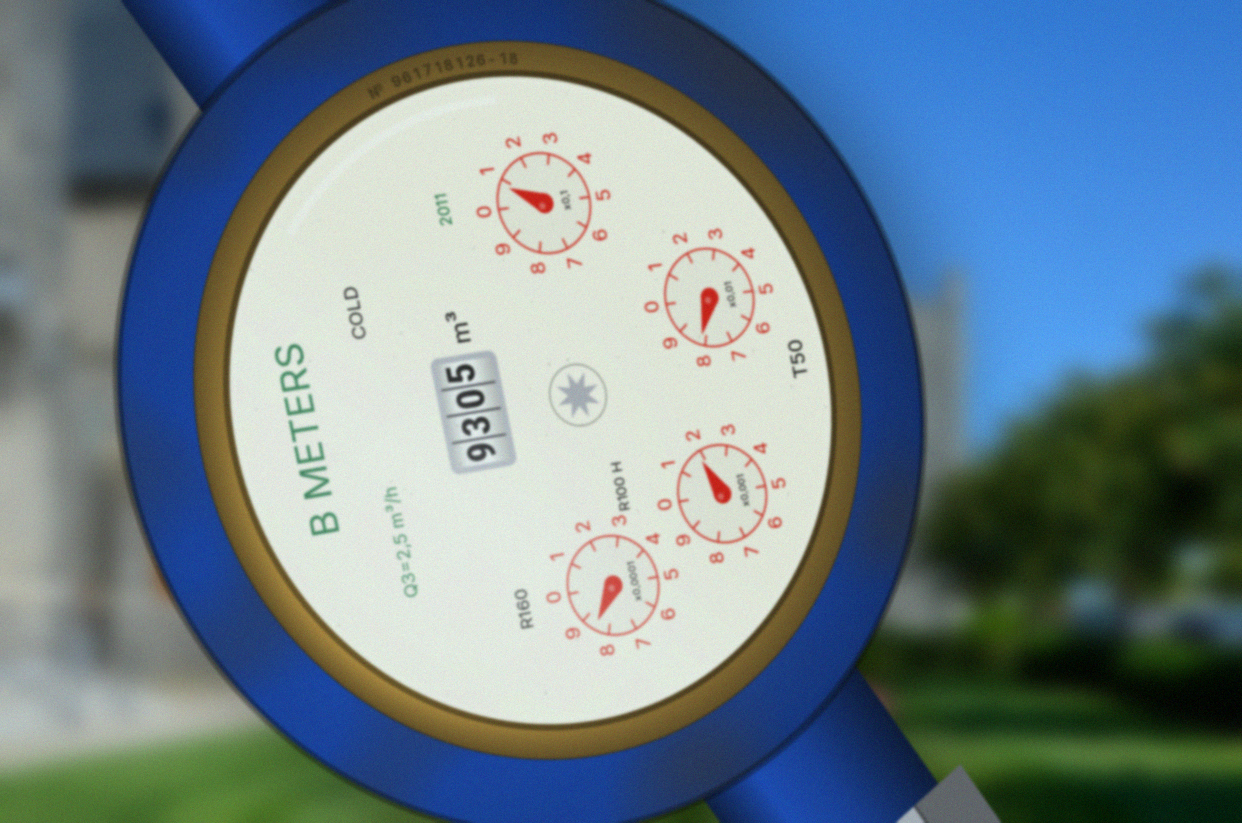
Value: 9305.0818m³
